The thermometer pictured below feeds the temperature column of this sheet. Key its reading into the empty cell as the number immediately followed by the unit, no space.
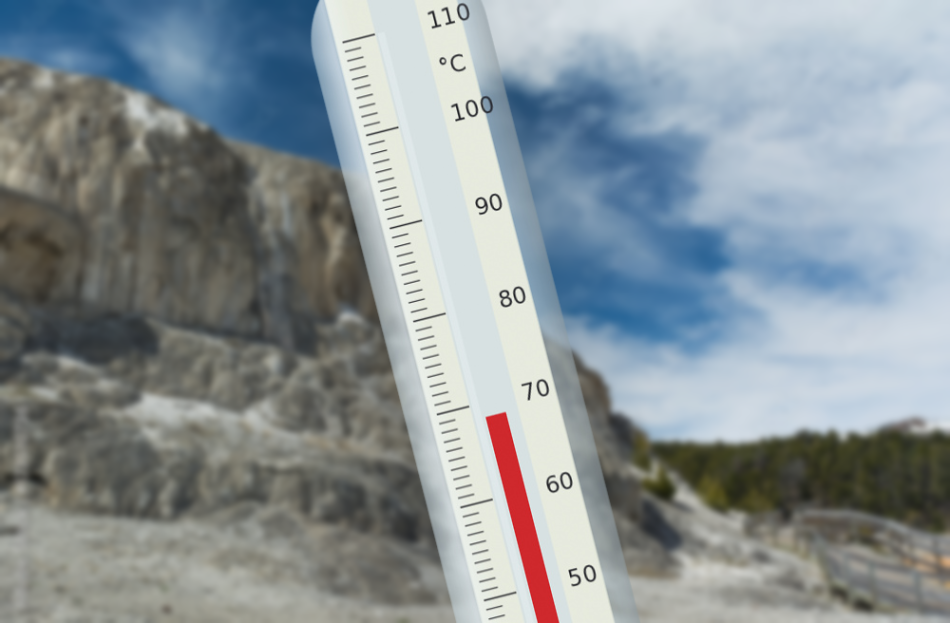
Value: 68.5°C
